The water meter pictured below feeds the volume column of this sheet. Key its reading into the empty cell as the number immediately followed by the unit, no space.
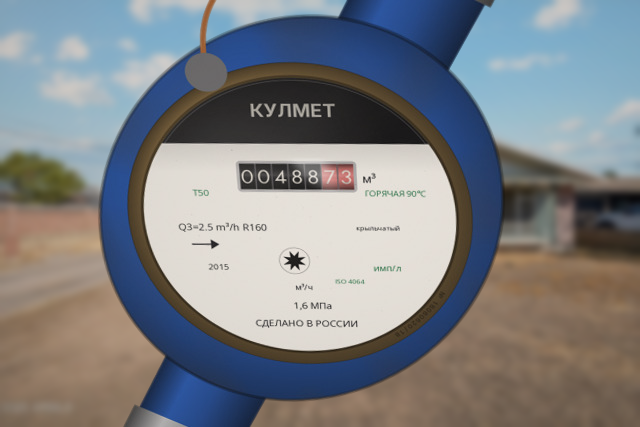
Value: 488.73m³
